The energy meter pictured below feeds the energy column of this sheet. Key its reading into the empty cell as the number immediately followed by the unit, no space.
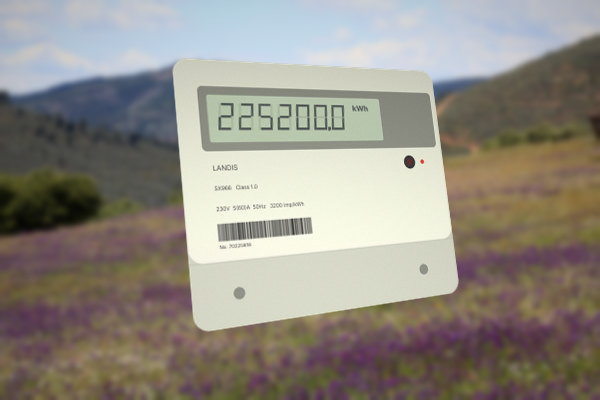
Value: 225200.0kWh
